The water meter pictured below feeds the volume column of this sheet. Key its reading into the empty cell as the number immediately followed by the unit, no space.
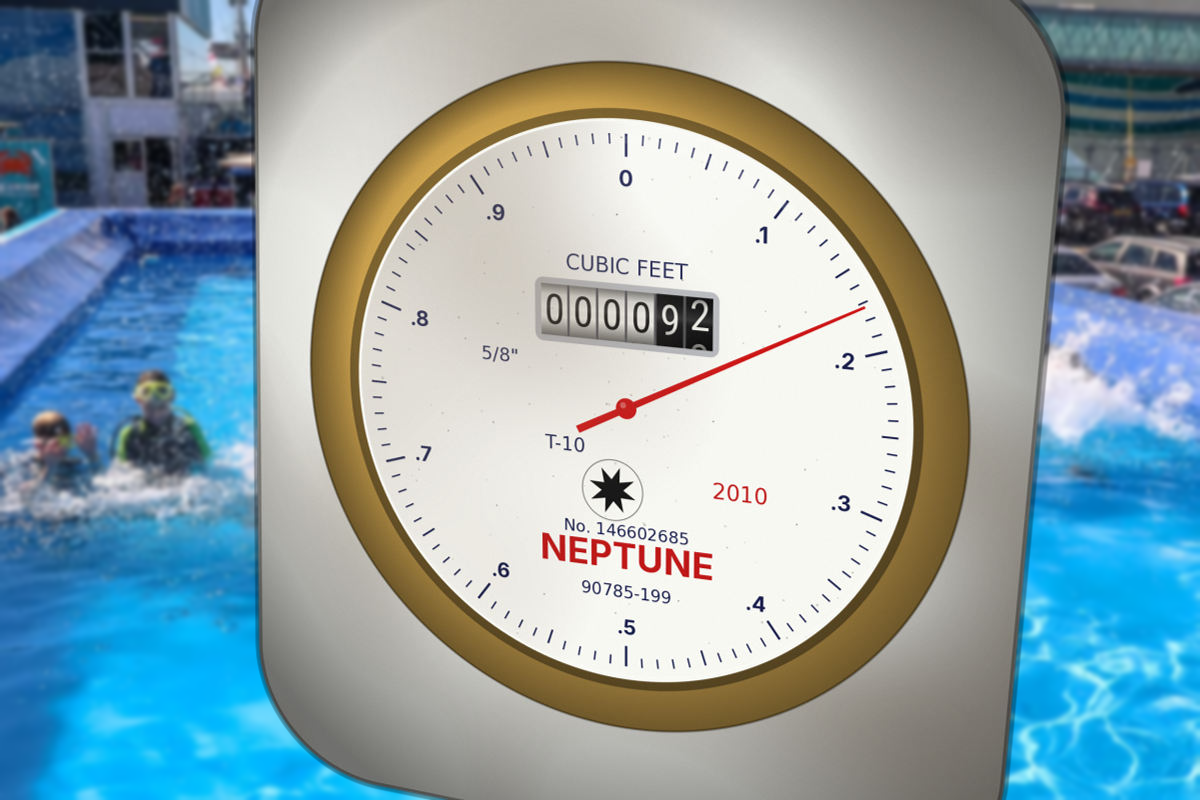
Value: 92.17ft³
